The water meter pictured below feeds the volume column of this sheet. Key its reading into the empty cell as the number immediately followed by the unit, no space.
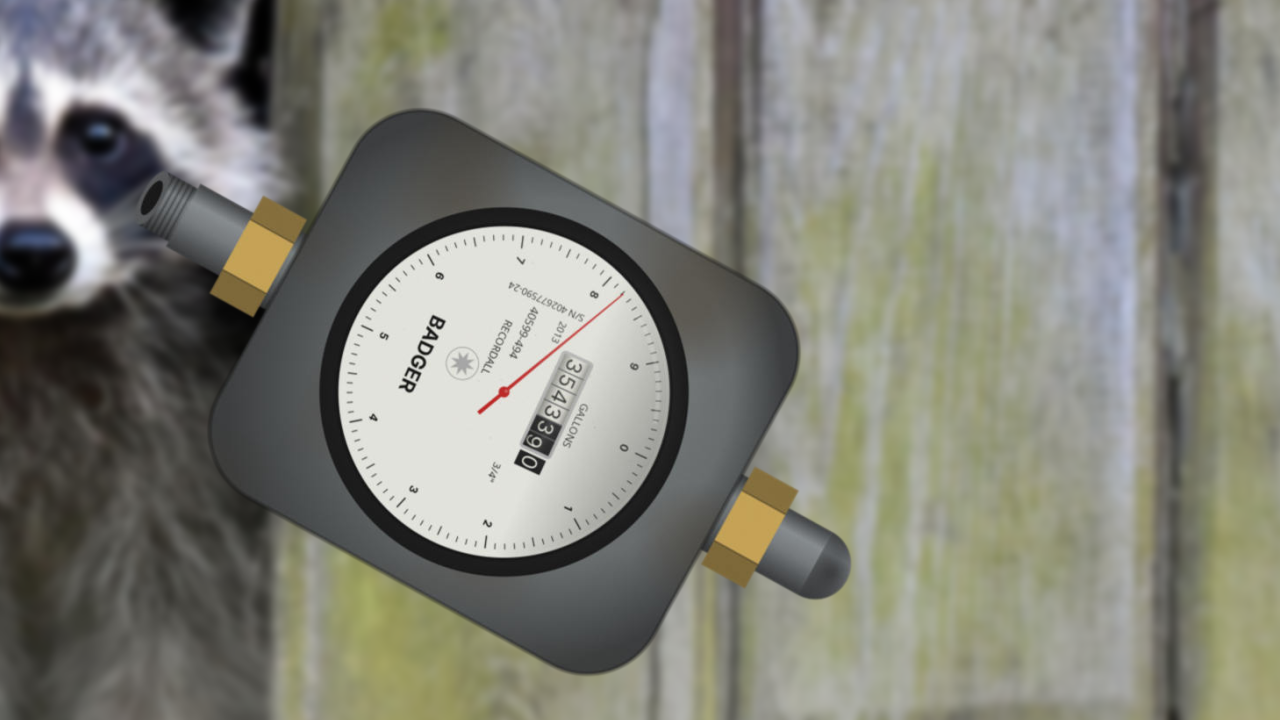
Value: 3543388.2gal
